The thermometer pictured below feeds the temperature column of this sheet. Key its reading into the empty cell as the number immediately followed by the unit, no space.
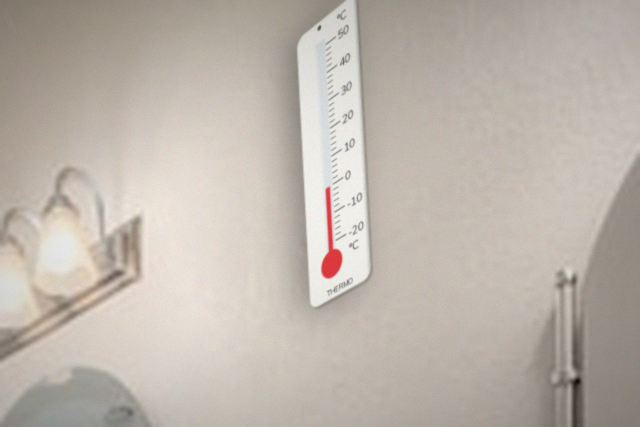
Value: 0°C
